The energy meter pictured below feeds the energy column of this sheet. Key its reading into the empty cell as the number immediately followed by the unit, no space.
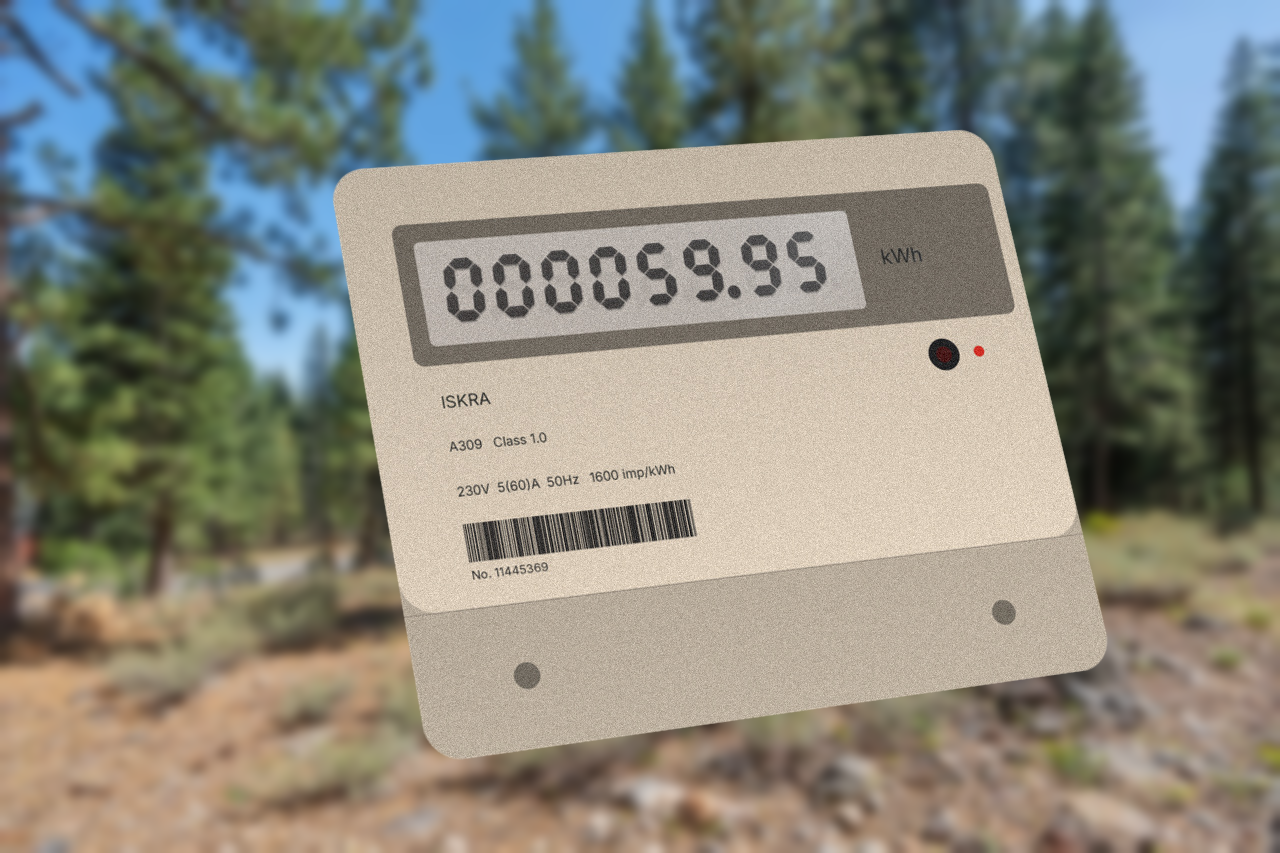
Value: 59.95kWh
